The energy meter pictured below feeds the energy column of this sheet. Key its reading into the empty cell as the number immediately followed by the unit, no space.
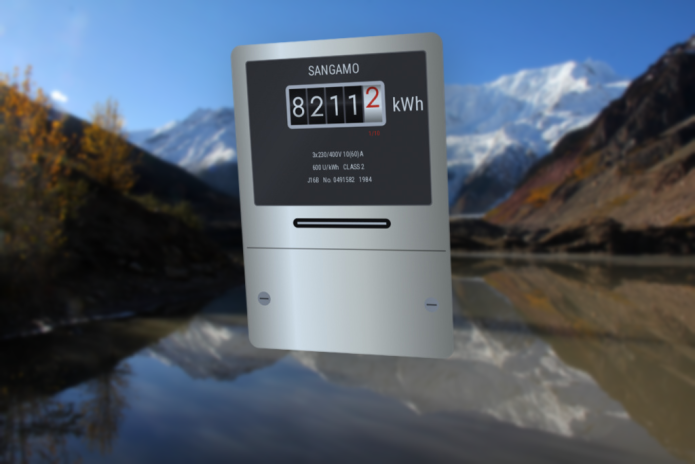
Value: 8211.2kWh
